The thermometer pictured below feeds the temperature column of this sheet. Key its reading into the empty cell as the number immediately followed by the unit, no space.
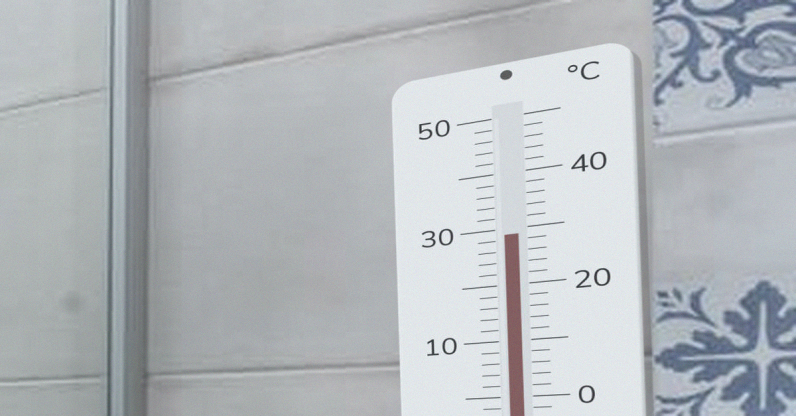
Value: 29°C
